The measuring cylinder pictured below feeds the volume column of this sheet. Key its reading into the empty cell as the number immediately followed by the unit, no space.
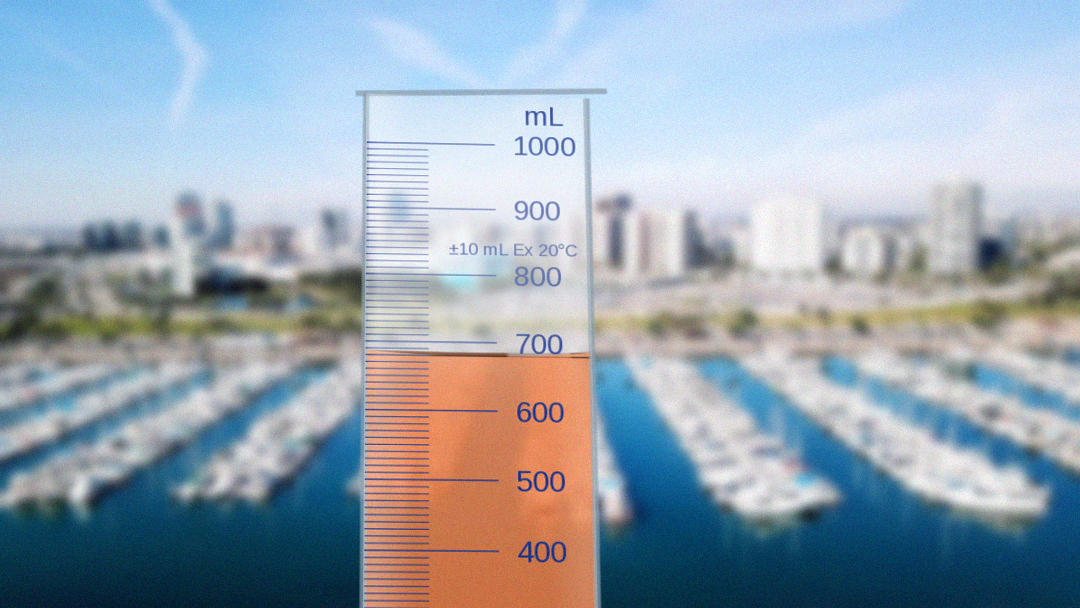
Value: 680mL
